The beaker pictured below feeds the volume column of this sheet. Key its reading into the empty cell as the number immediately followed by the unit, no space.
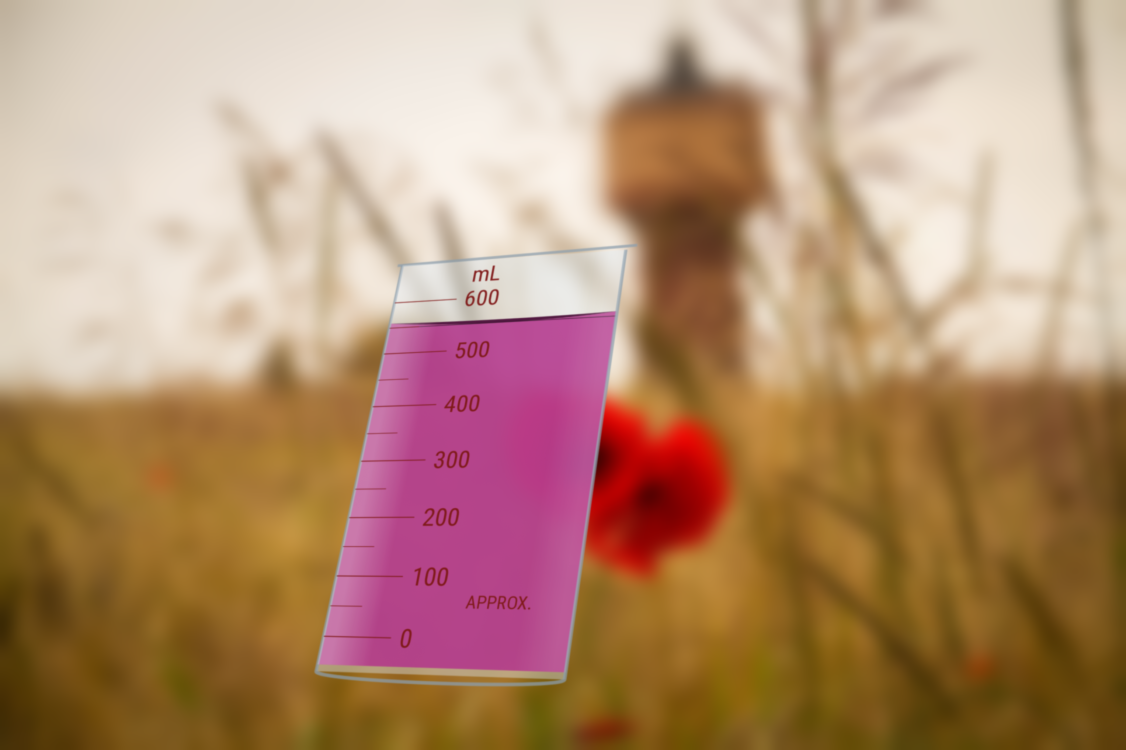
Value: 550mL
